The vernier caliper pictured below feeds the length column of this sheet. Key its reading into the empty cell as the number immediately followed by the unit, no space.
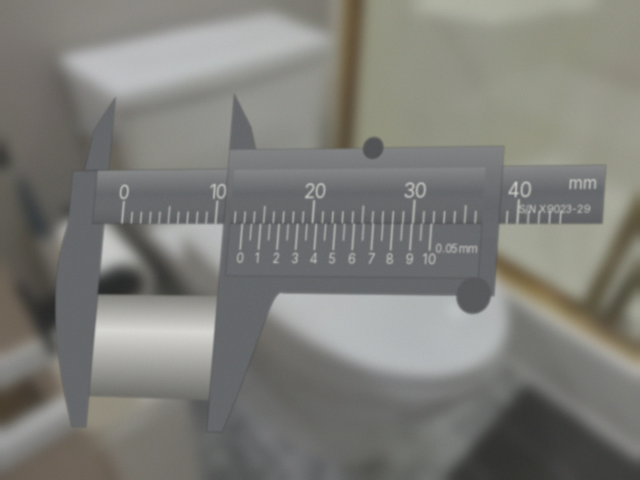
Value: 12.8mm
